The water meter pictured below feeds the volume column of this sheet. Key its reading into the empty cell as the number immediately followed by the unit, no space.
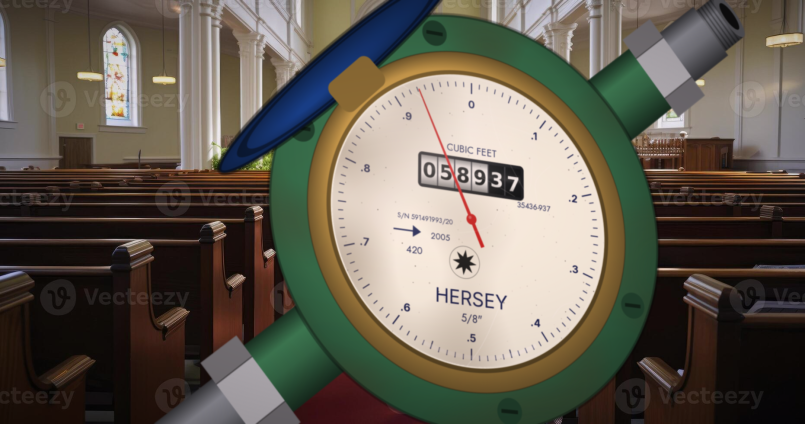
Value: 58936.93ft³
